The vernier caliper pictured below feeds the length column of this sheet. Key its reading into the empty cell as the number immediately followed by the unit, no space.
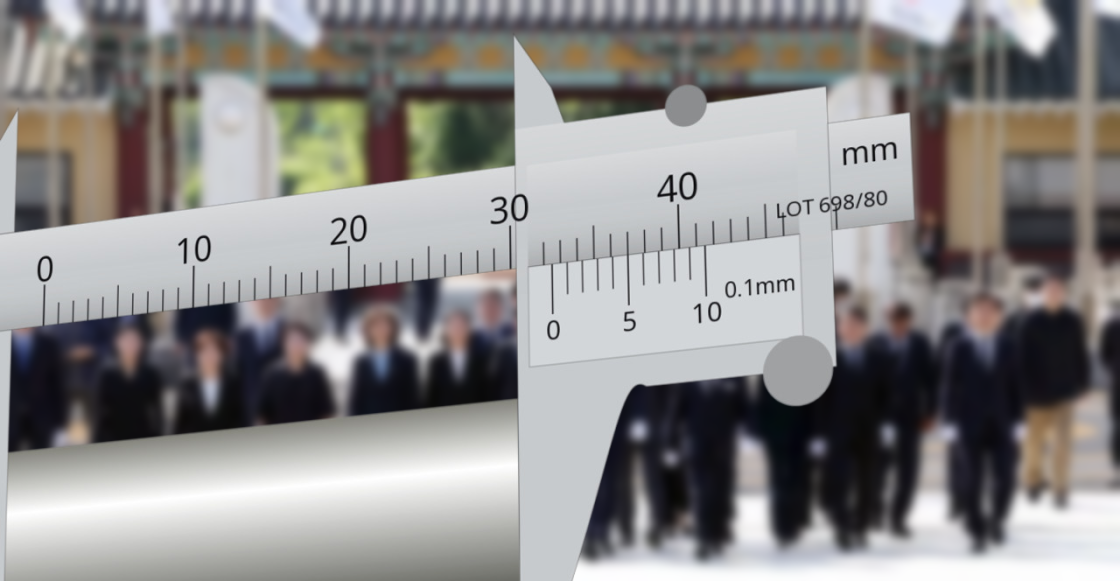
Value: 32.5mm
